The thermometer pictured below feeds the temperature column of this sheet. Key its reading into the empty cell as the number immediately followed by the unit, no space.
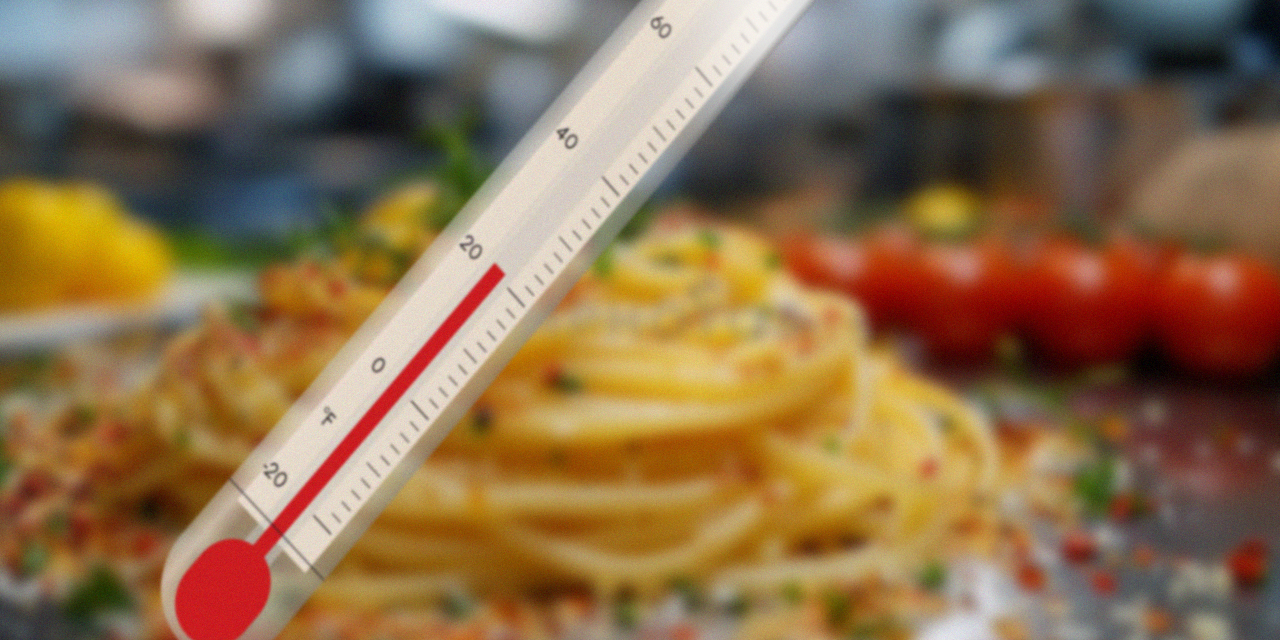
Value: 21°F
